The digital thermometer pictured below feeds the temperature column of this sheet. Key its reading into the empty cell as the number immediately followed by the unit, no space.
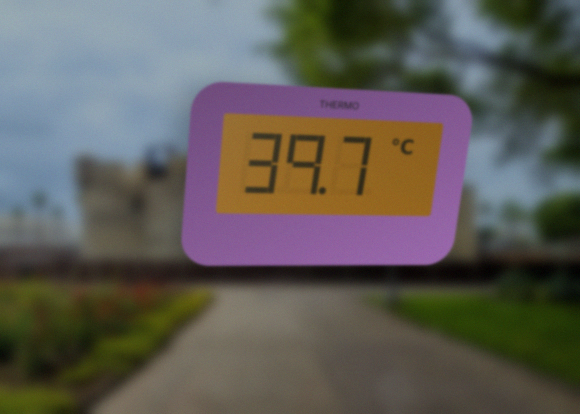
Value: 39.7°C
